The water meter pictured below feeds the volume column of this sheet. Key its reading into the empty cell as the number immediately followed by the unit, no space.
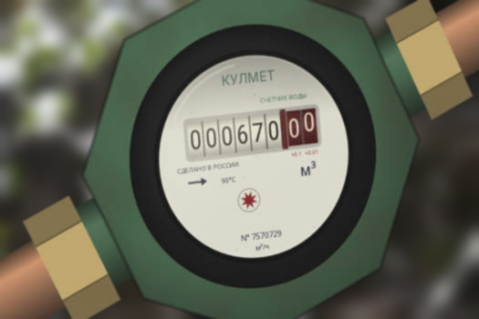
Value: 670.00m³
